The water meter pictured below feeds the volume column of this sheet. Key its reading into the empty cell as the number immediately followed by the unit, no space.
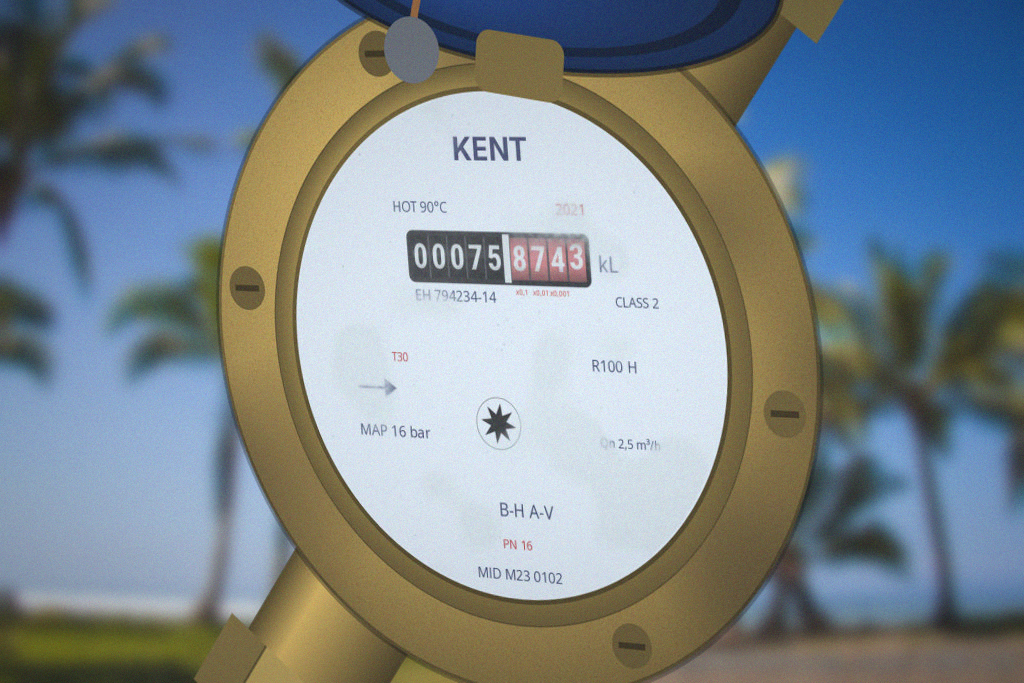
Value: 75.8743kL
